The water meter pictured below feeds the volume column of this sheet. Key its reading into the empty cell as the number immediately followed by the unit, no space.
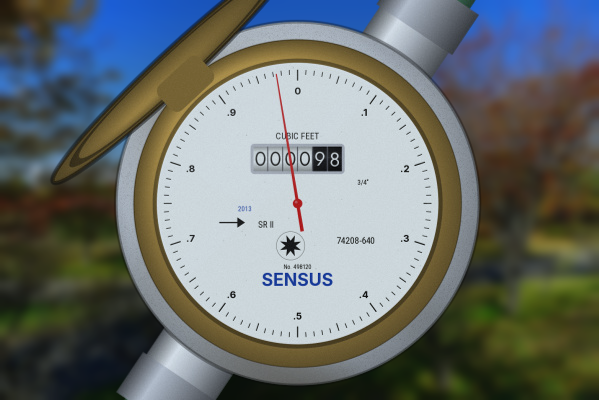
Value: 97.97ft³
